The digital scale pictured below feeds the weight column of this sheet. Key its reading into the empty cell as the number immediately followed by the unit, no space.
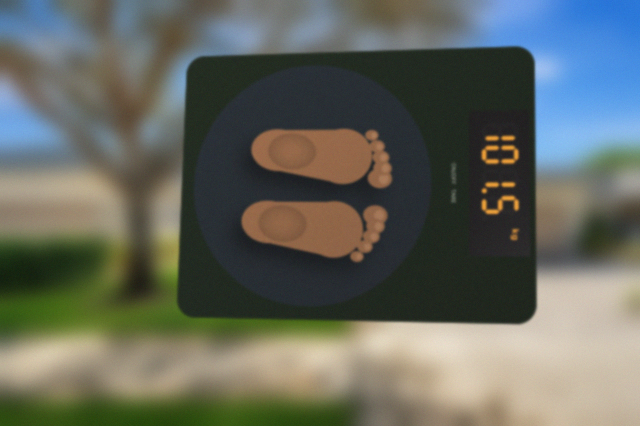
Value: 101.5kg
